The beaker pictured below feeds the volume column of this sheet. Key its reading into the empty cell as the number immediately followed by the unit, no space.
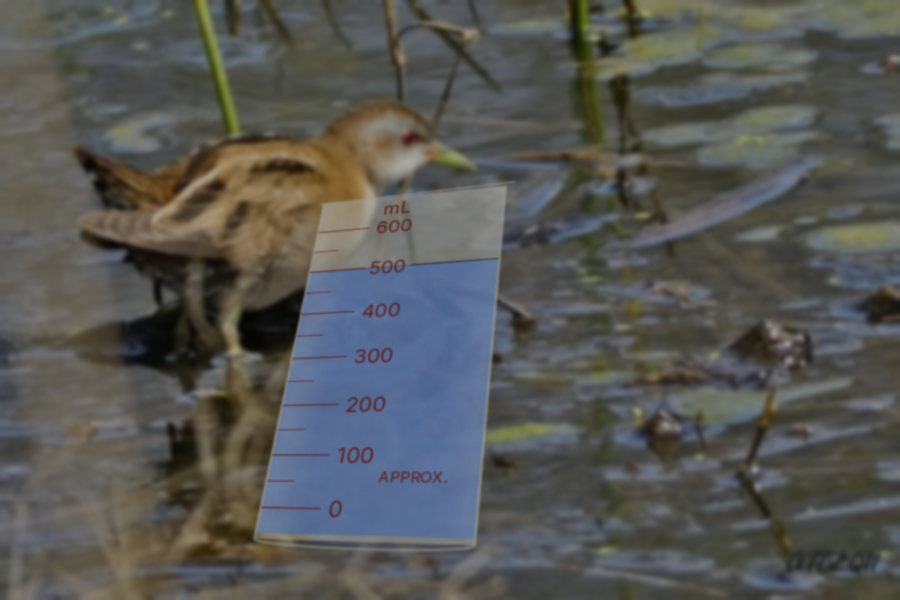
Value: 500mL
